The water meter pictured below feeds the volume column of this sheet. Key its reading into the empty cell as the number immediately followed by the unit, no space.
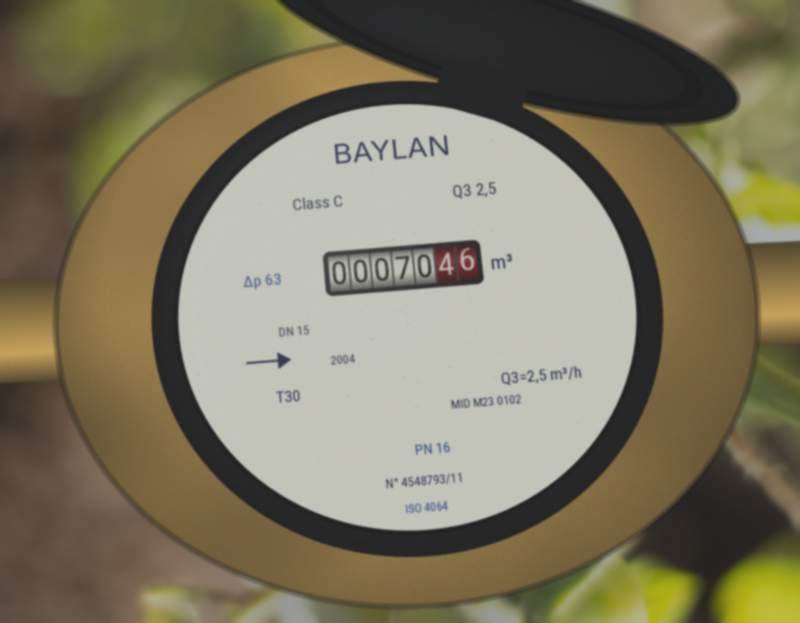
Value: 70.46m³
